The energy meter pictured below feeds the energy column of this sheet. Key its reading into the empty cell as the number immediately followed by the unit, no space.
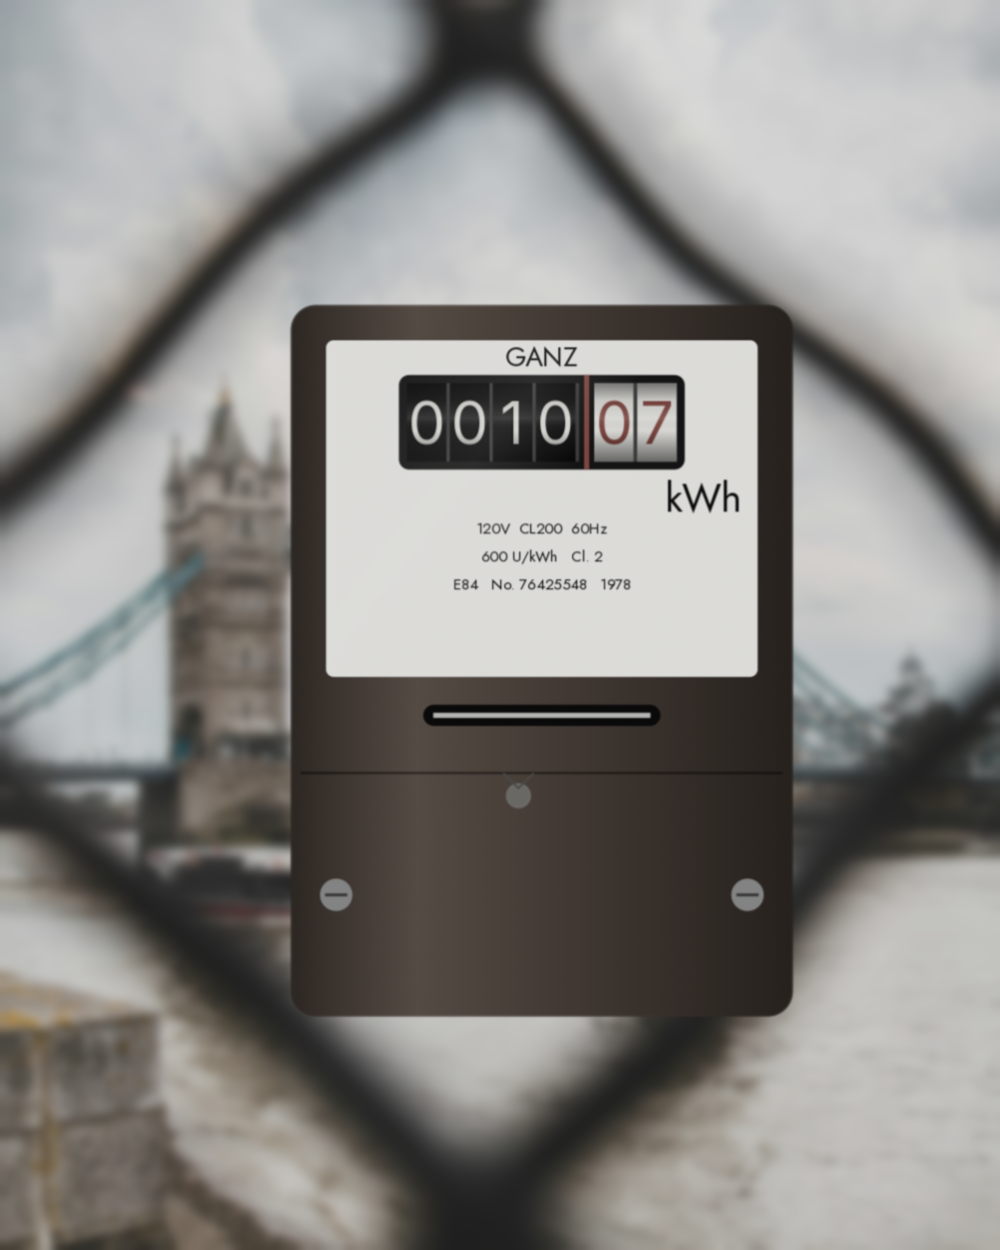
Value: 10.07kWh
